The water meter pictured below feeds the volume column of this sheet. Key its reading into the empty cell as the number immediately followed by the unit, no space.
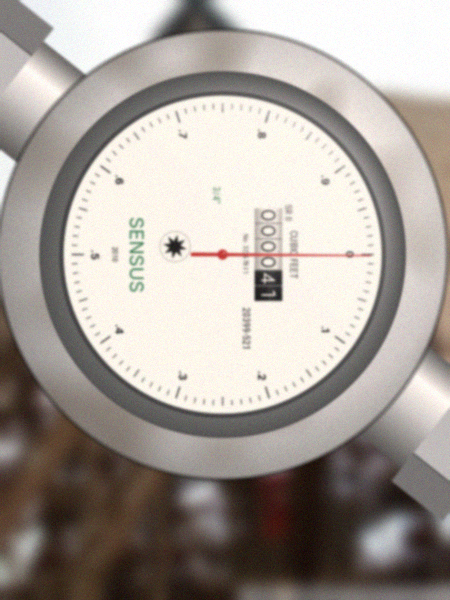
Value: 41.00ft³
